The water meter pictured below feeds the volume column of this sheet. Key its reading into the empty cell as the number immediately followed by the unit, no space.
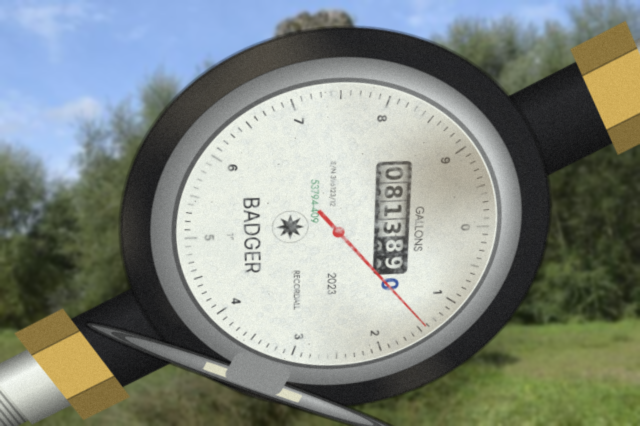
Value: 813891.4gal
